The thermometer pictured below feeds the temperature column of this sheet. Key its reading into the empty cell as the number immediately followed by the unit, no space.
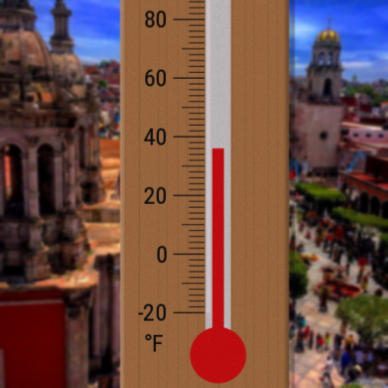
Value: 36°F
